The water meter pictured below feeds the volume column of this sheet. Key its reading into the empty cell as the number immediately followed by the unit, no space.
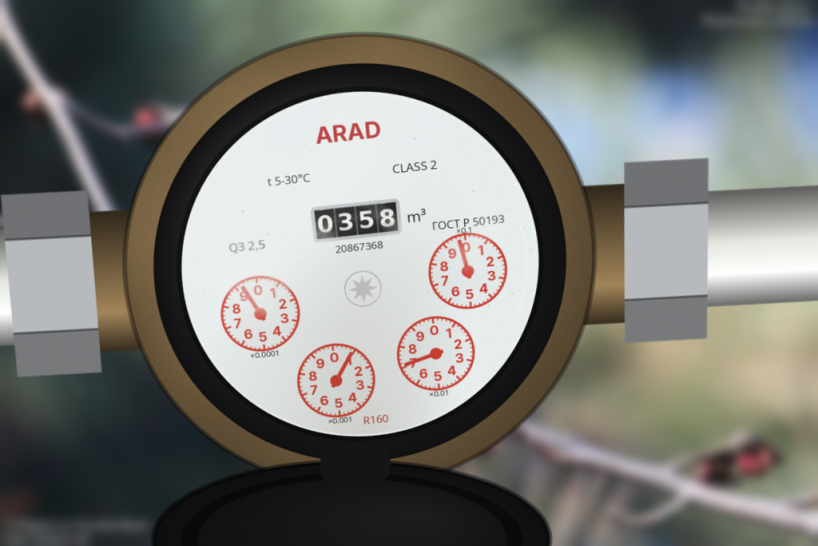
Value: 357.9709m³
